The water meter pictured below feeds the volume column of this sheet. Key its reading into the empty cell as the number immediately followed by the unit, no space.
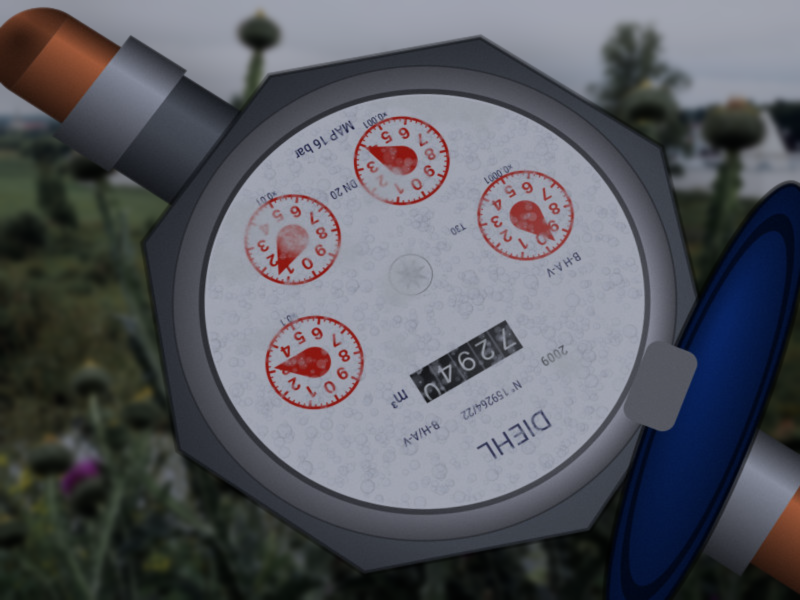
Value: 72940.3139m³
